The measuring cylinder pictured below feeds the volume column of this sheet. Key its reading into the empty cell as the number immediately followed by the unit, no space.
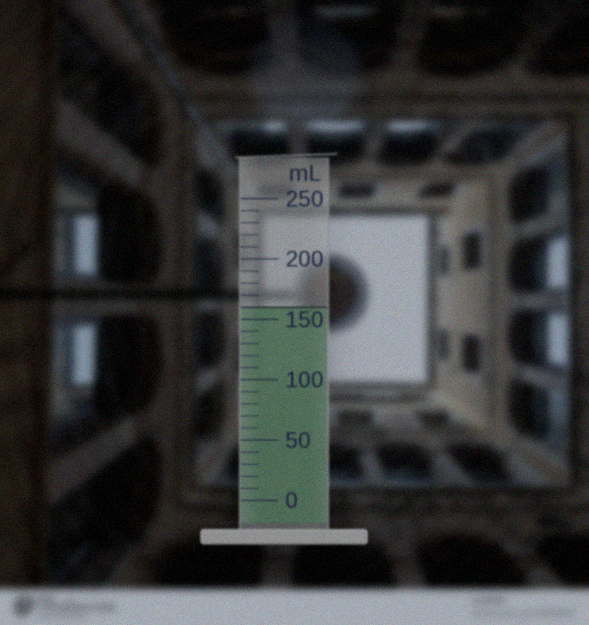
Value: 160mL
